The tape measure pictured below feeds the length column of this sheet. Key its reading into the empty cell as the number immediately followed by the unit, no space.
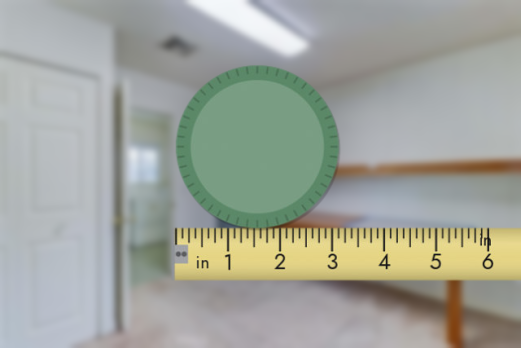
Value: 3.125in
